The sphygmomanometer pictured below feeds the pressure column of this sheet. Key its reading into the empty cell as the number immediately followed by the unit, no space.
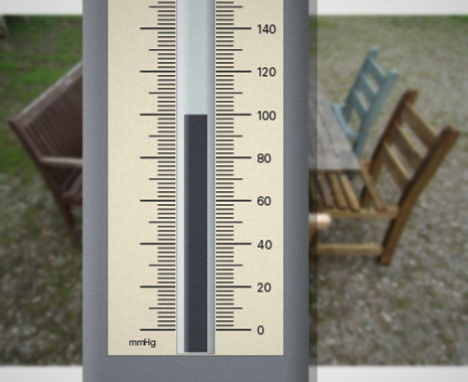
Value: 100mmHg
